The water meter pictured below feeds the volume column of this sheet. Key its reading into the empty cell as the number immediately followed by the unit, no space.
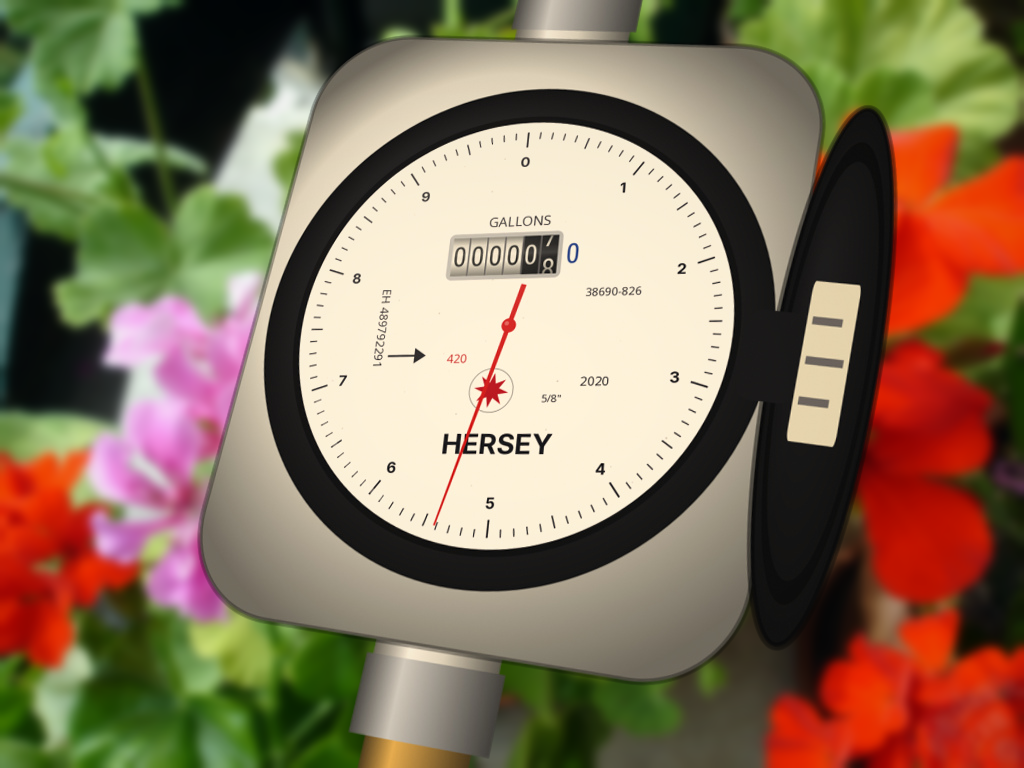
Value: 75.4gal
